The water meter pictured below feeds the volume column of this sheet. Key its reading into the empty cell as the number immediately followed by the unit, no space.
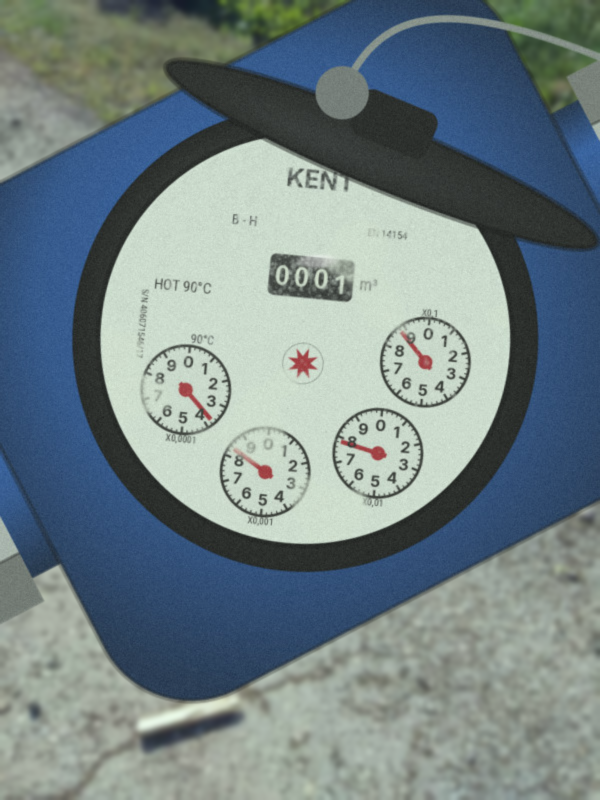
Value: 0.8783m³
